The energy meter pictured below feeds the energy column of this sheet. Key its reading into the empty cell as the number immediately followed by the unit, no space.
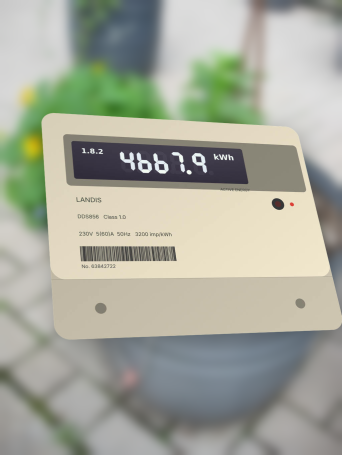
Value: 4667.9kWh
